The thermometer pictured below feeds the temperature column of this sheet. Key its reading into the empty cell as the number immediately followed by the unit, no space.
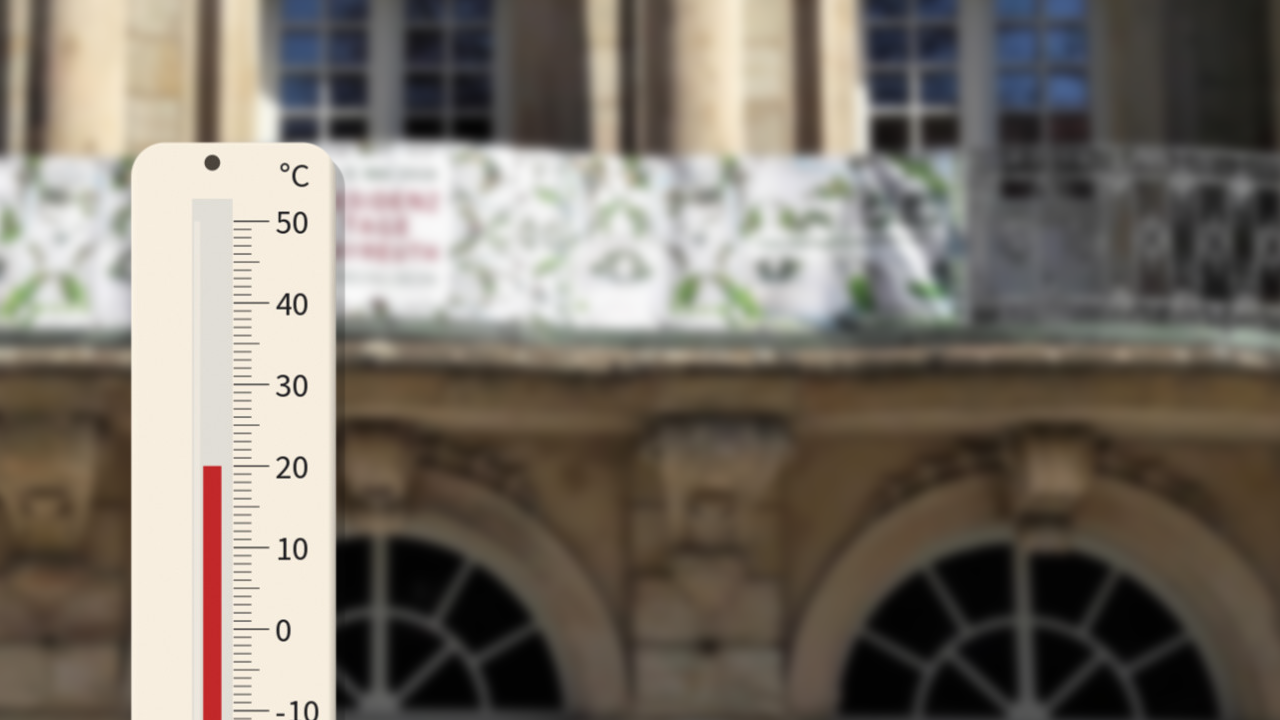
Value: 20°C
